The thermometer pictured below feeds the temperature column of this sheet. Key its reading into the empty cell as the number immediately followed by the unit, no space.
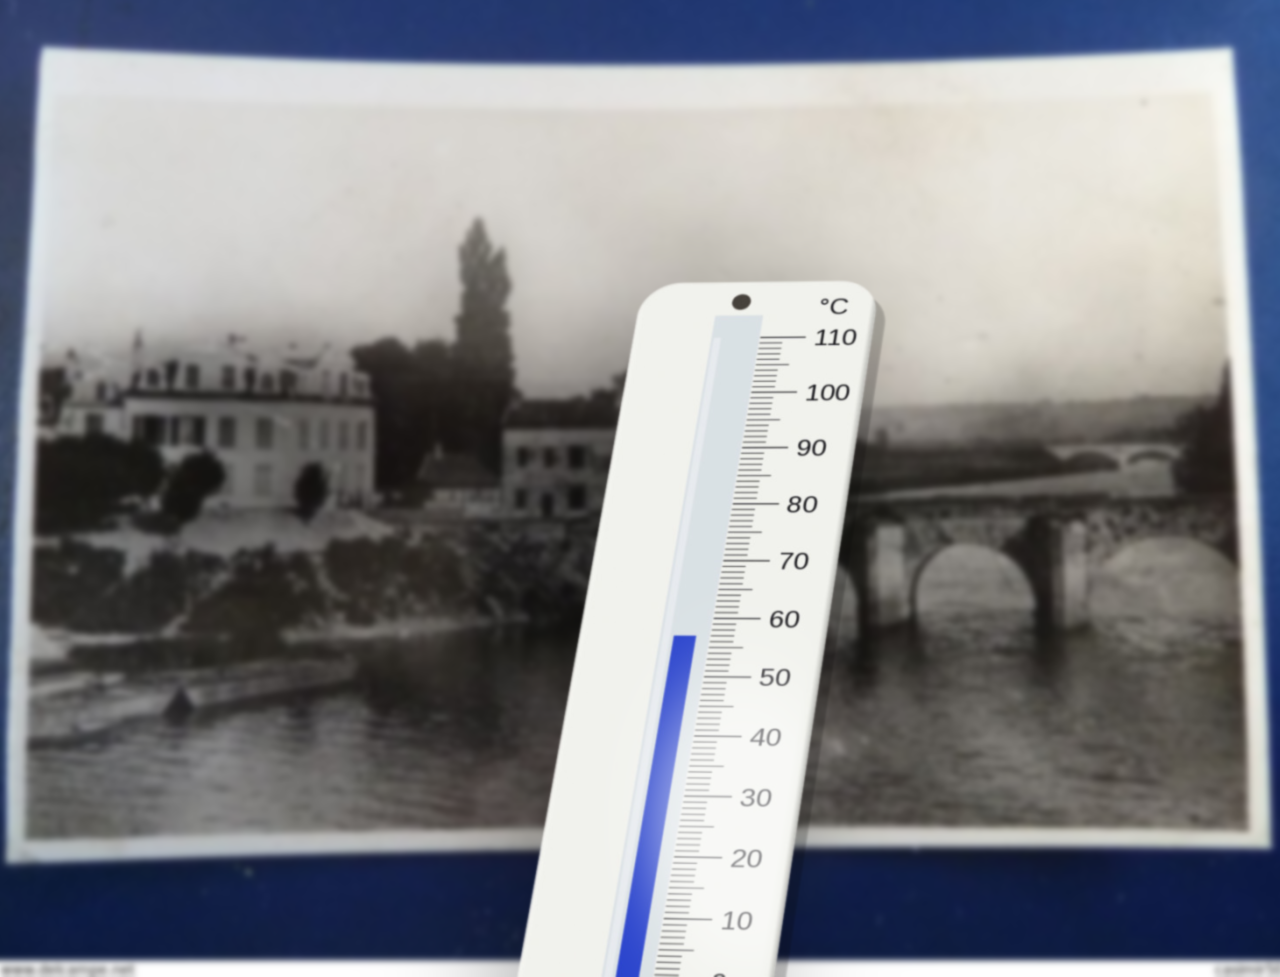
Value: 57°C
